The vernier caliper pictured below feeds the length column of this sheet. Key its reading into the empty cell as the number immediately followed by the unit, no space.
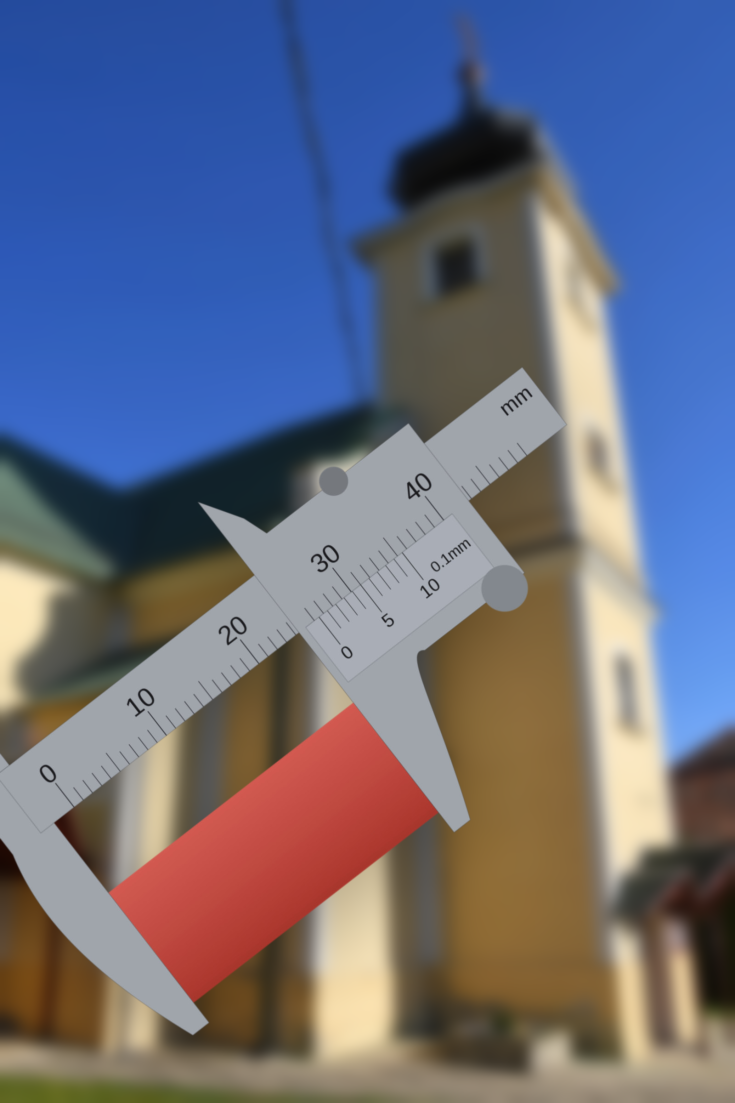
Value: 26.5mm
